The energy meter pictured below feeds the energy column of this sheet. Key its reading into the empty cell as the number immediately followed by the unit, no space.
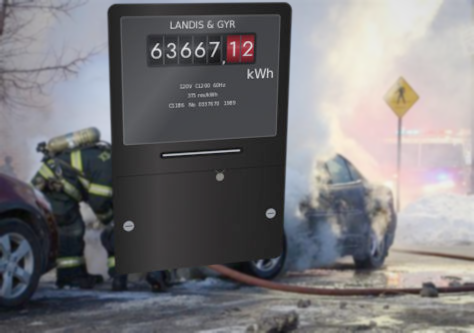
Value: 63667.12kWh
